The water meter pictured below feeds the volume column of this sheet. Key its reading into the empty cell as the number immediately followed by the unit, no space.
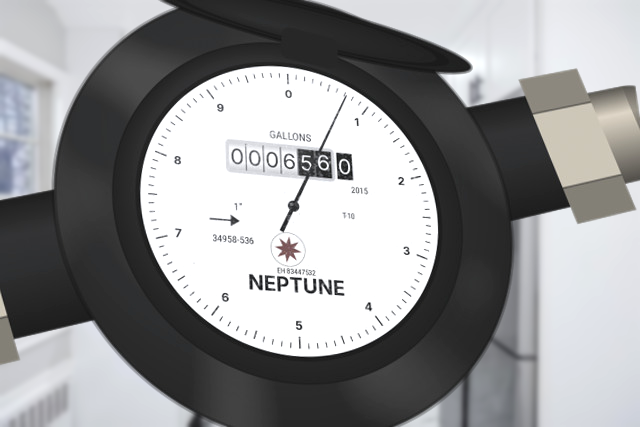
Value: 6560.7gal
